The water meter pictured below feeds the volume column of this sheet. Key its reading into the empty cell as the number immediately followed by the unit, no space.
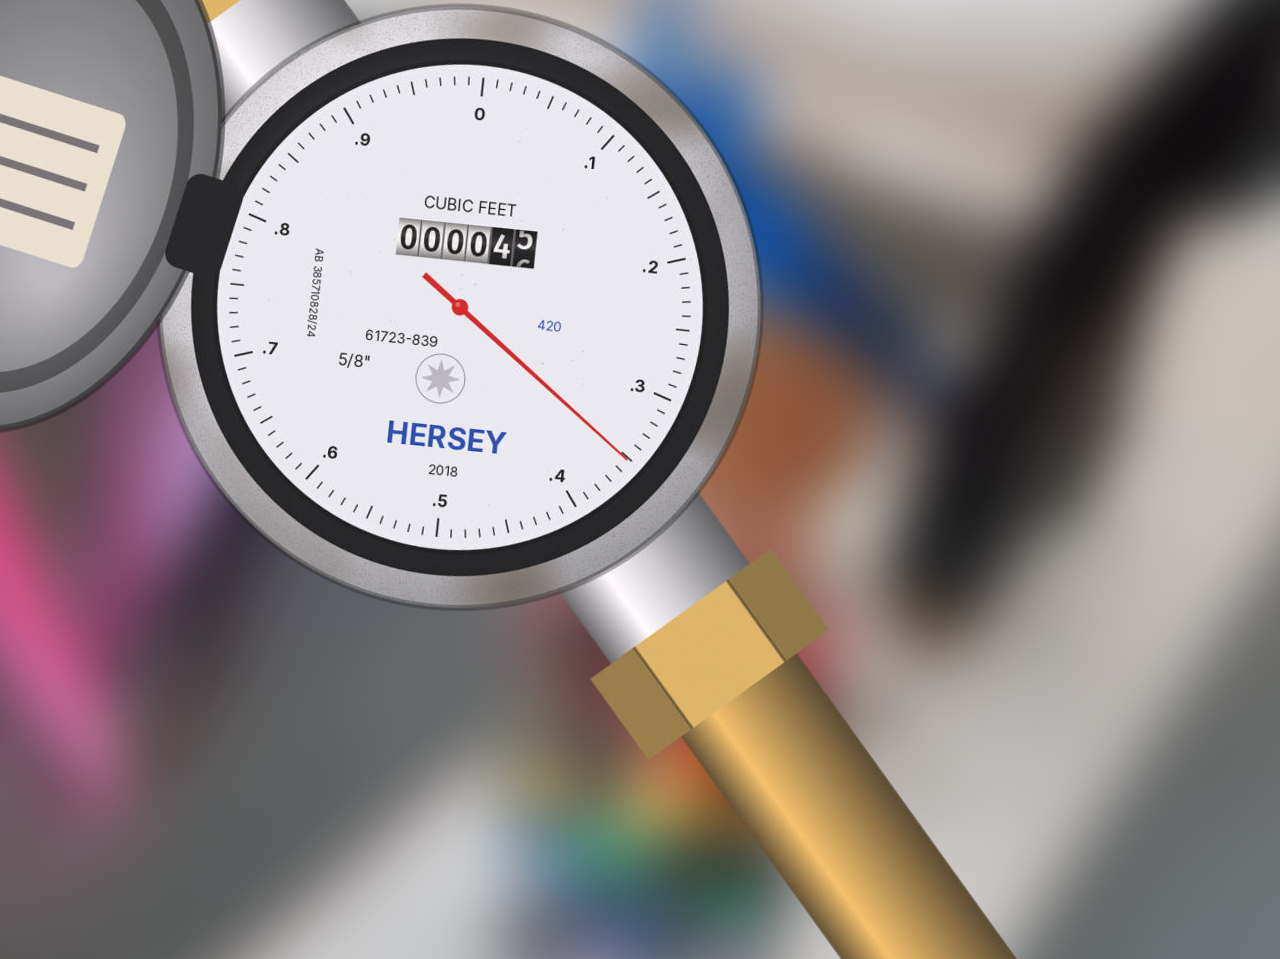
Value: 45.35ft³
